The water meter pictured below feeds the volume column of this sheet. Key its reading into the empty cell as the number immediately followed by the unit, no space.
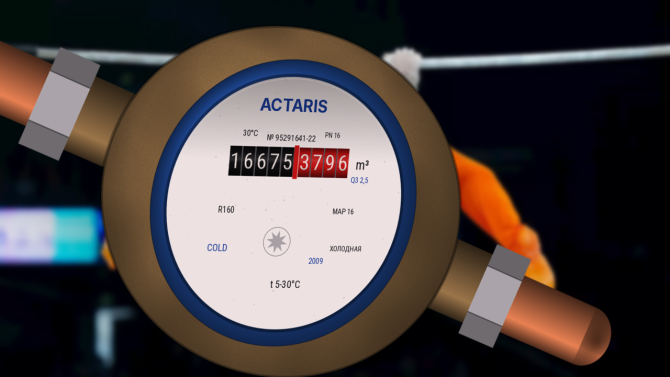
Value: 16675.3796m³
